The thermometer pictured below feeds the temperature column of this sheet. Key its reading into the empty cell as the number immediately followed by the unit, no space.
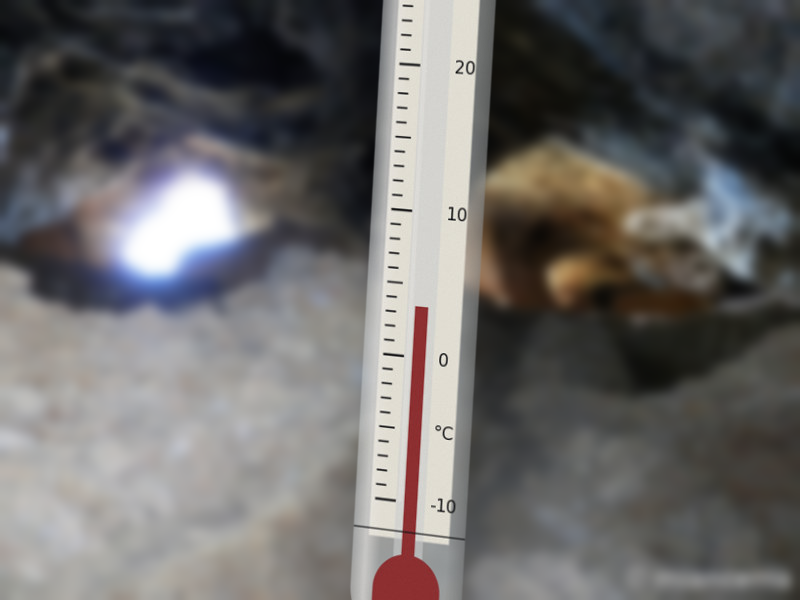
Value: 3.5°C
